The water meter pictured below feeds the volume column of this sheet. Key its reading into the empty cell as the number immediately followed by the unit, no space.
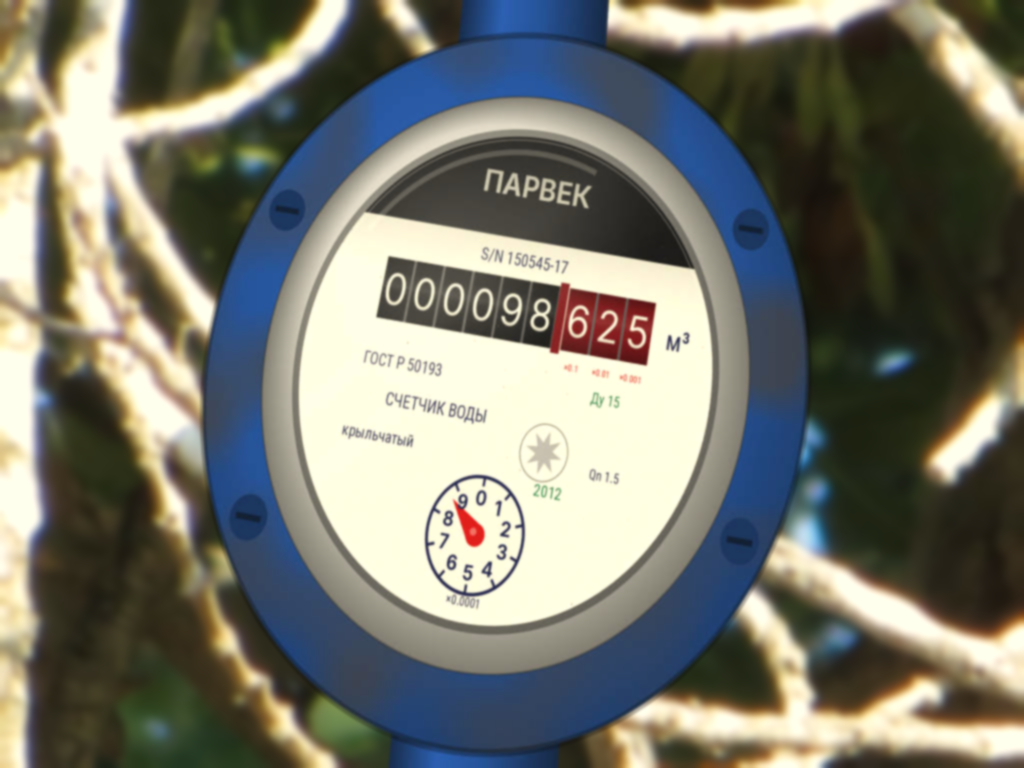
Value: 98.6258m³
